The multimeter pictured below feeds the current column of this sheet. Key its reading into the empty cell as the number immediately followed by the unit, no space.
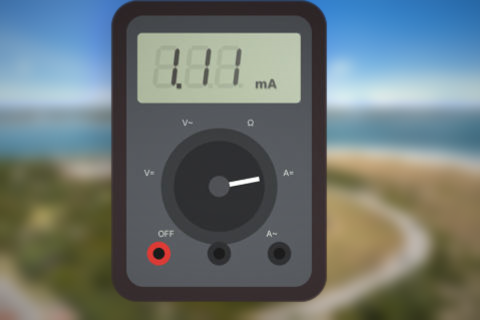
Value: 1.11mA
